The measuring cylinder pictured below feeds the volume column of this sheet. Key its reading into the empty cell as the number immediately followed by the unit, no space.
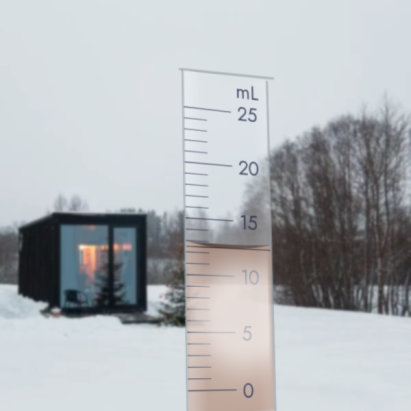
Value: 12.5mL
